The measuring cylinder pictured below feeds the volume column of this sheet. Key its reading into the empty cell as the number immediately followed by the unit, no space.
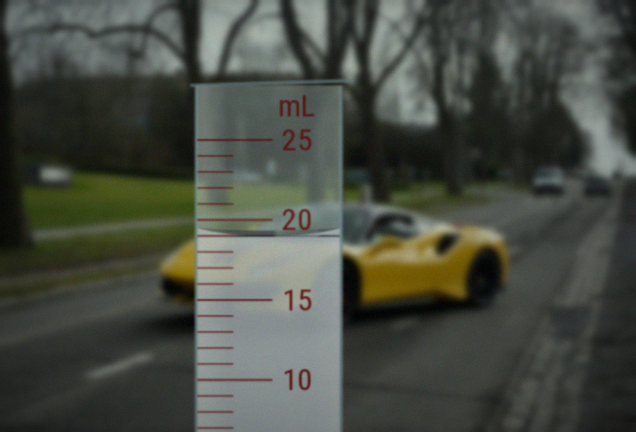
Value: 19mL
